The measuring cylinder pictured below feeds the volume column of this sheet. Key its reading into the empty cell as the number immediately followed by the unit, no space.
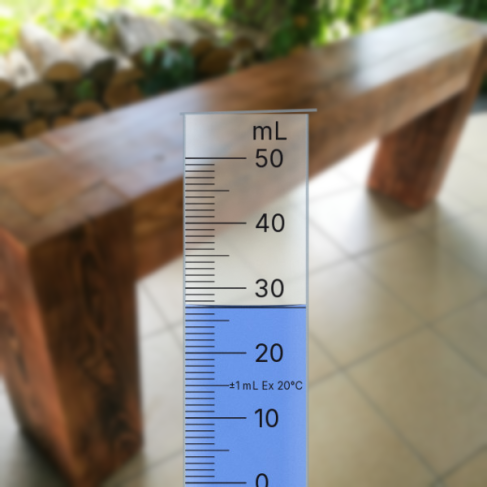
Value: 27mL
